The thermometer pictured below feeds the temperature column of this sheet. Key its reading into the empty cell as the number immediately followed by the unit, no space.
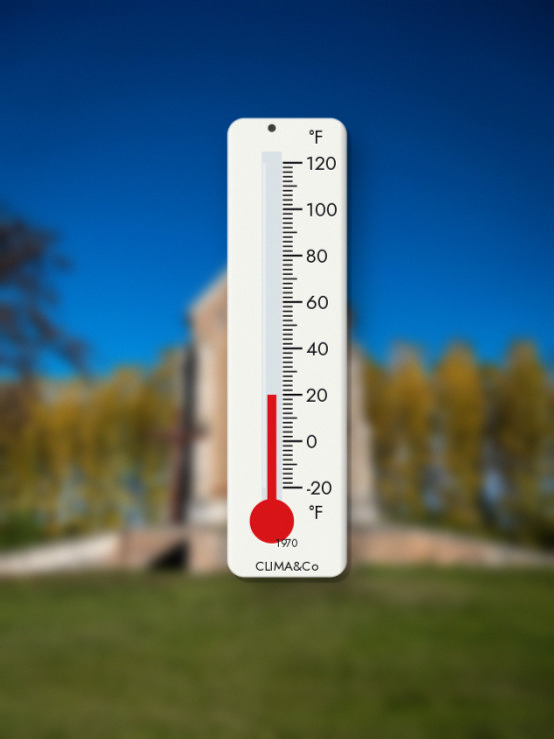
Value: 20°F
